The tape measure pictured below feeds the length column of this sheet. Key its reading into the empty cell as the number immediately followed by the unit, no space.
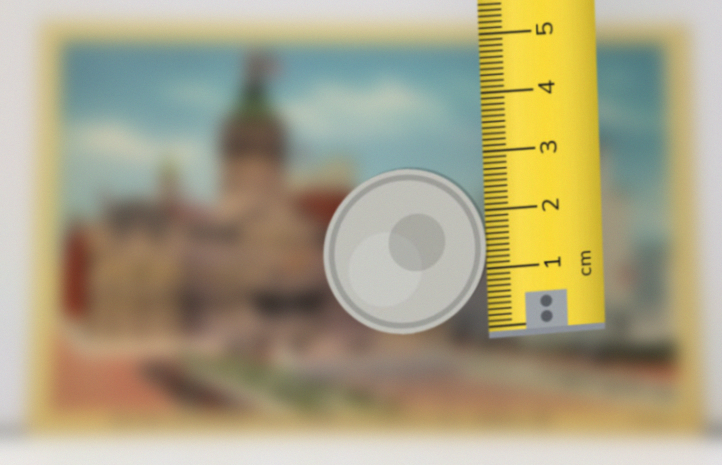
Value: 2.8cm
